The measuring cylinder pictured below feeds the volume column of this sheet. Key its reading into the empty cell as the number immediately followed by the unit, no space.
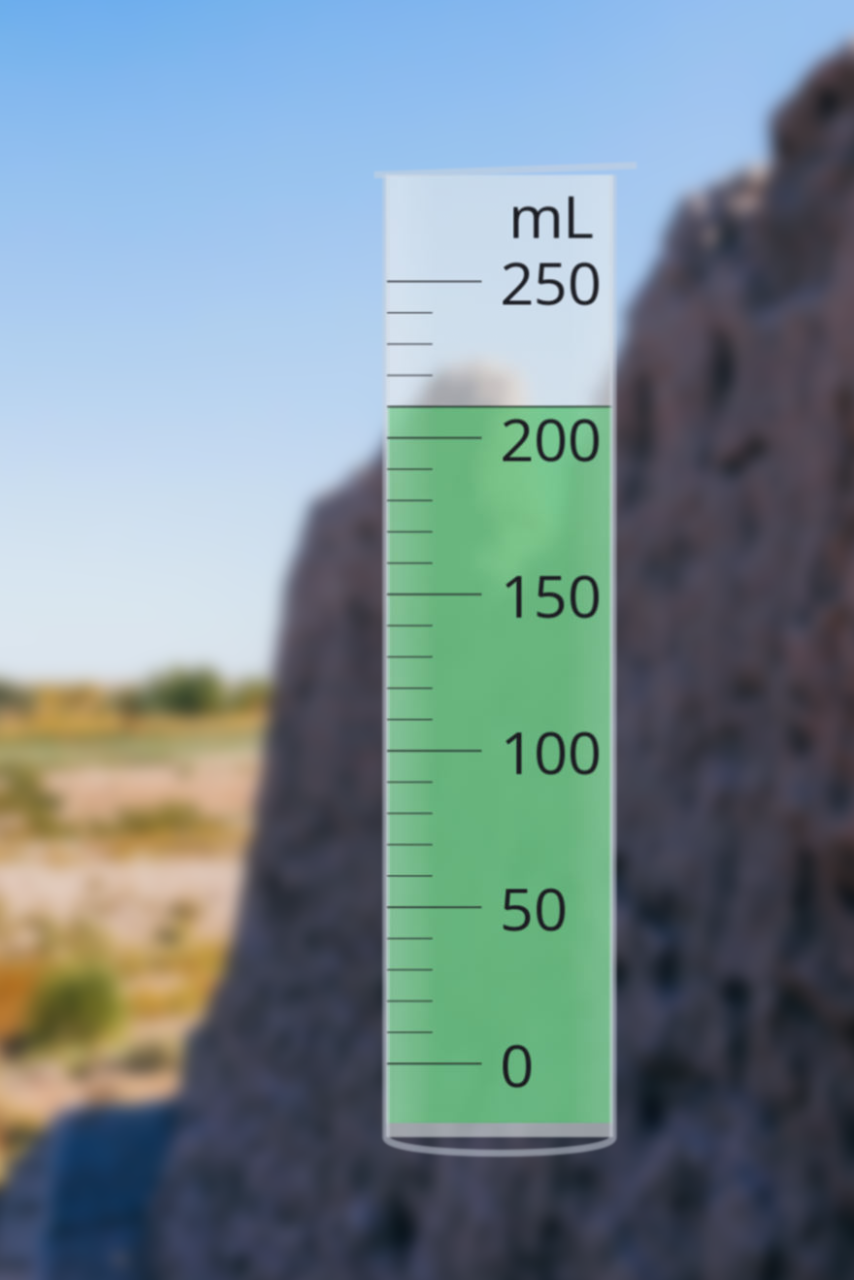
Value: 210mL
